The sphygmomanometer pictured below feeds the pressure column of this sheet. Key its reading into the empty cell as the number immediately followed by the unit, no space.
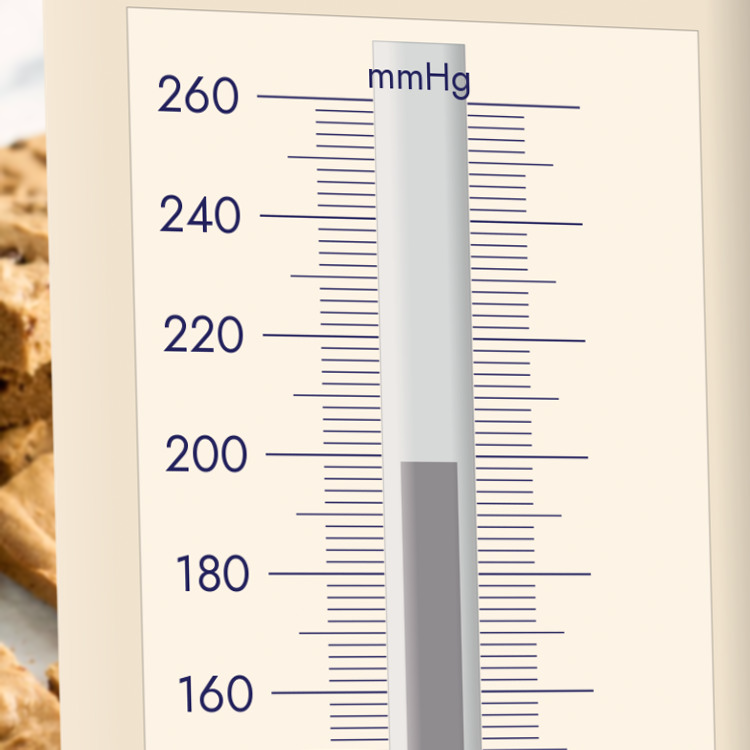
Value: 199mmHg
